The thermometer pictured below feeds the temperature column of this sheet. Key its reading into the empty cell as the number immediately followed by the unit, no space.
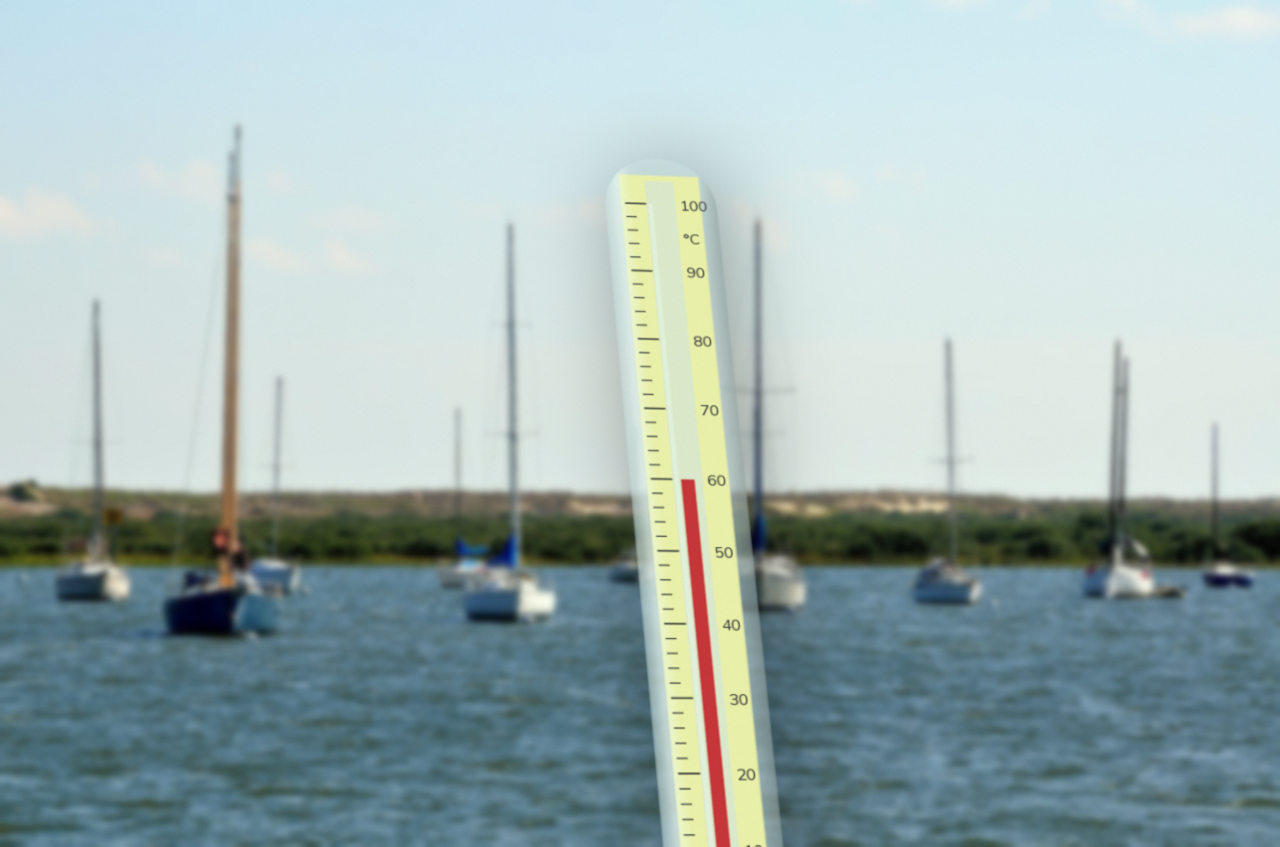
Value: 60°C
